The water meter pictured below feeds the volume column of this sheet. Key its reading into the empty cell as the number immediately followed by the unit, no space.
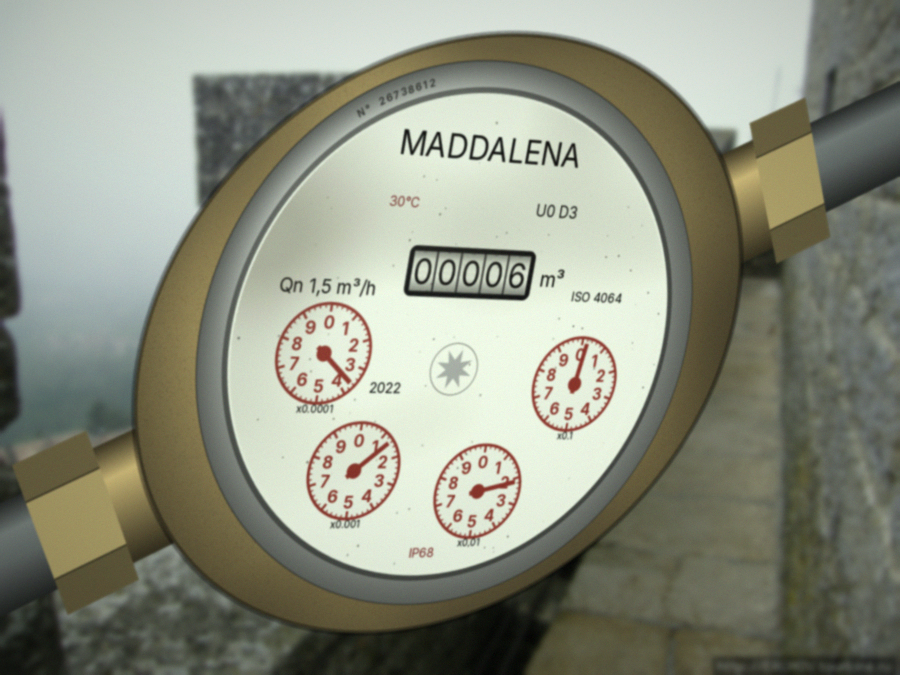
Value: 6.0213m³
